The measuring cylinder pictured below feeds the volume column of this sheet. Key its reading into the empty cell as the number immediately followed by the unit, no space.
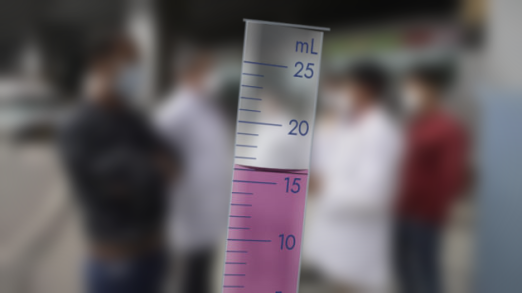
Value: 16mL
